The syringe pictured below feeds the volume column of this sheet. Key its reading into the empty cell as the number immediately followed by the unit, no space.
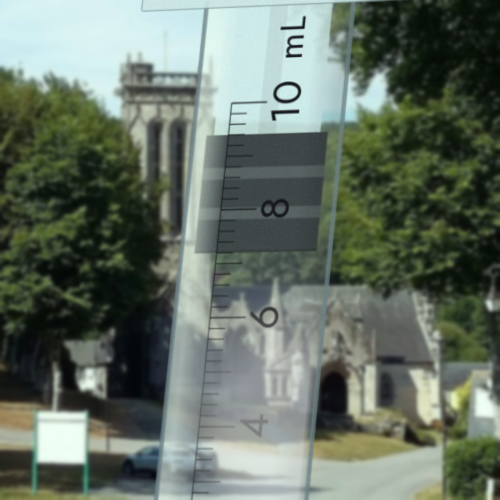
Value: 7.2mL
